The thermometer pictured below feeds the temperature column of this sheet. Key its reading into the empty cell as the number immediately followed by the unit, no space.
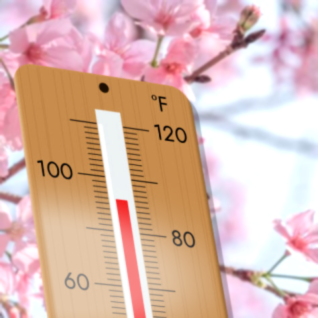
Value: 92°F
